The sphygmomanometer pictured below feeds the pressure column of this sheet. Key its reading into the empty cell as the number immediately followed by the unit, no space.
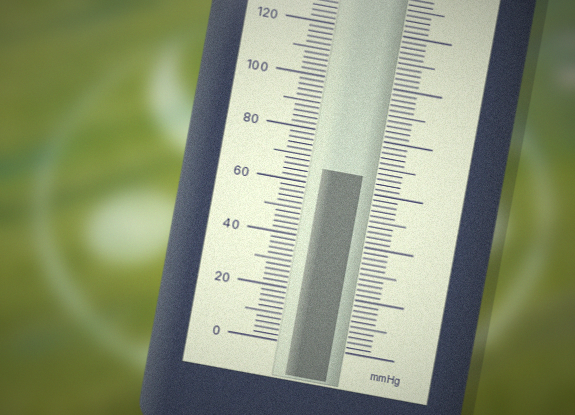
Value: 66mmHg
